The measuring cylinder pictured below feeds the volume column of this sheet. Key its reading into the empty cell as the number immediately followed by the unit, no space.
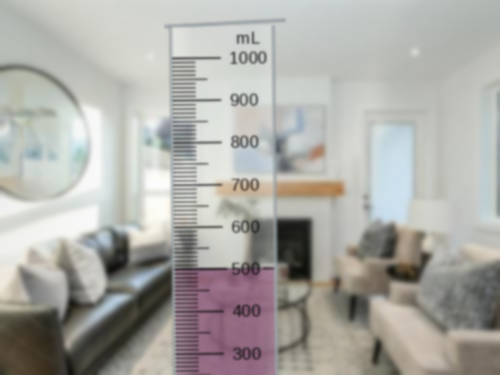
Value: 500mL
